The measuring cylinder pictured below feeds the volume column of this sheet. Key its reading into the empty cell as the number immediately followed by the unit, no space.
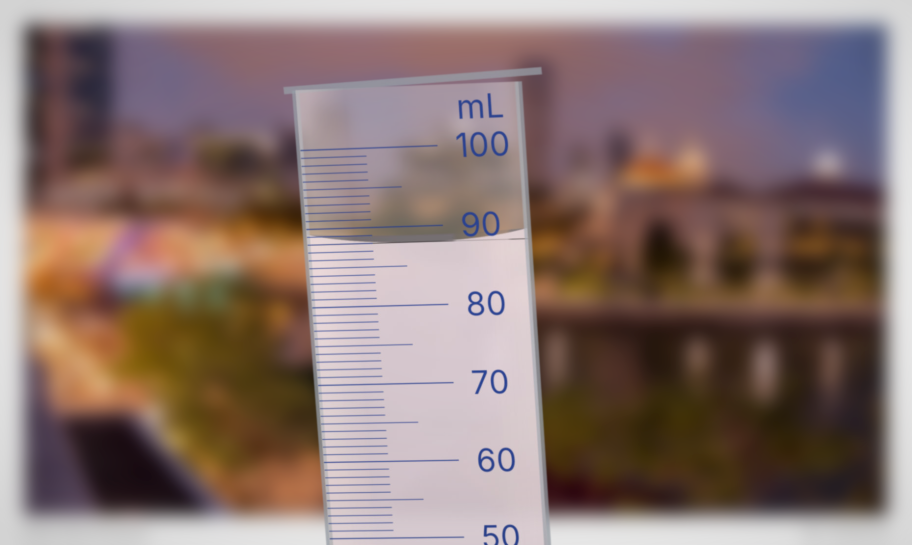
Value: 88mL
